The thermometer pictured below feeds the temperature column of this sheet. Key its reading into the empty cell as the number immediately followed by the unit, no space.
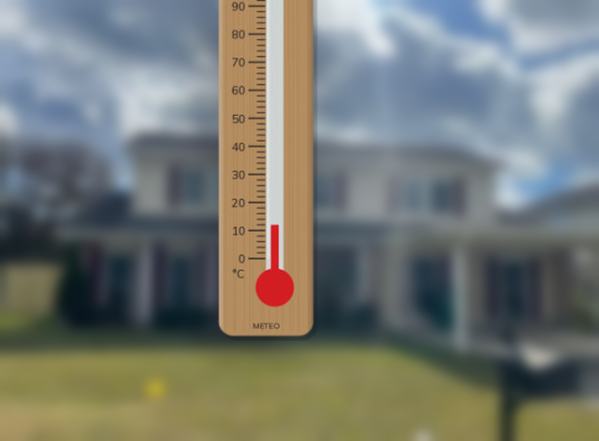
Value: 12°C
